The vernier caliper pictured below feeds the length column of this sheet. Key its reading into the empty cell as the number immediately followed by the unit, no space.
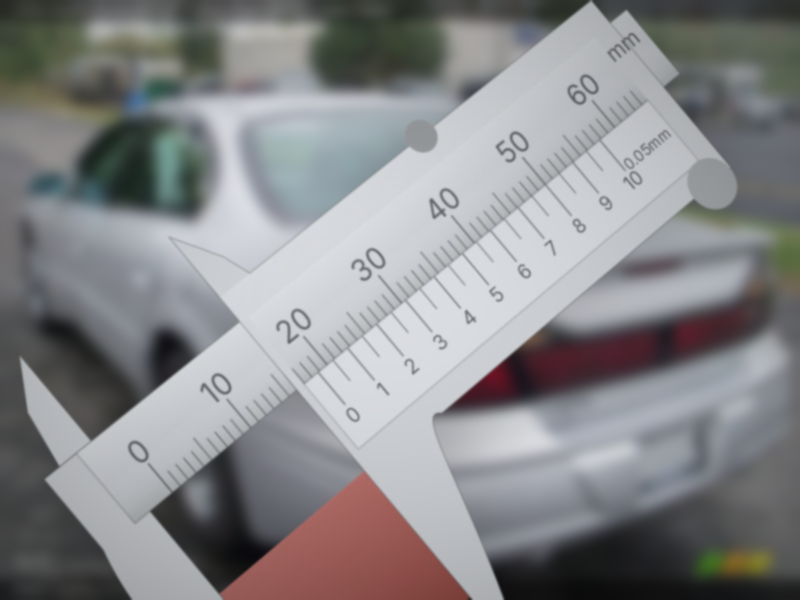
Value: 18.8mm
